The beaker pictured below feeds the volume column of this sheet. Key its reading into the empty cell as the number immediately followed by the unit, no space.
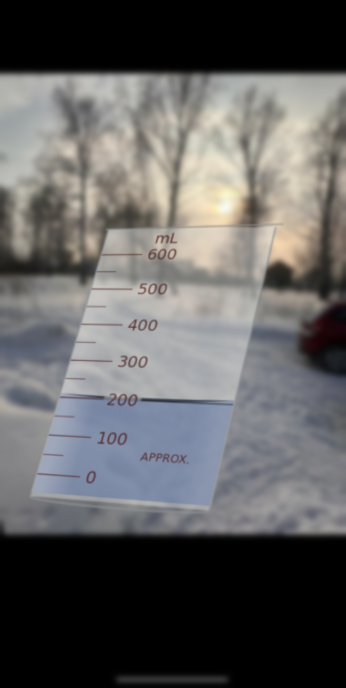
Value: 200mL
